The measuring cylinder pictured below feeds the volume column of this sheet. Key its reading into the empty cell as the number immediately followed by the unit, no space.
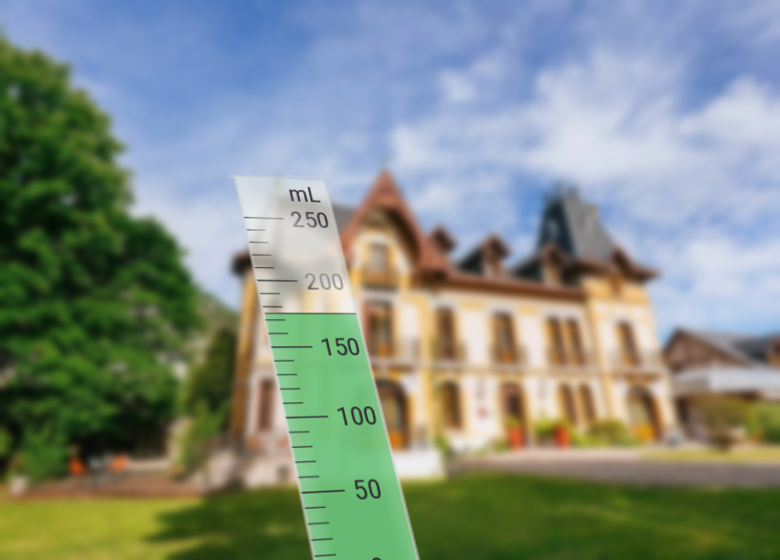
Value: 175mL
